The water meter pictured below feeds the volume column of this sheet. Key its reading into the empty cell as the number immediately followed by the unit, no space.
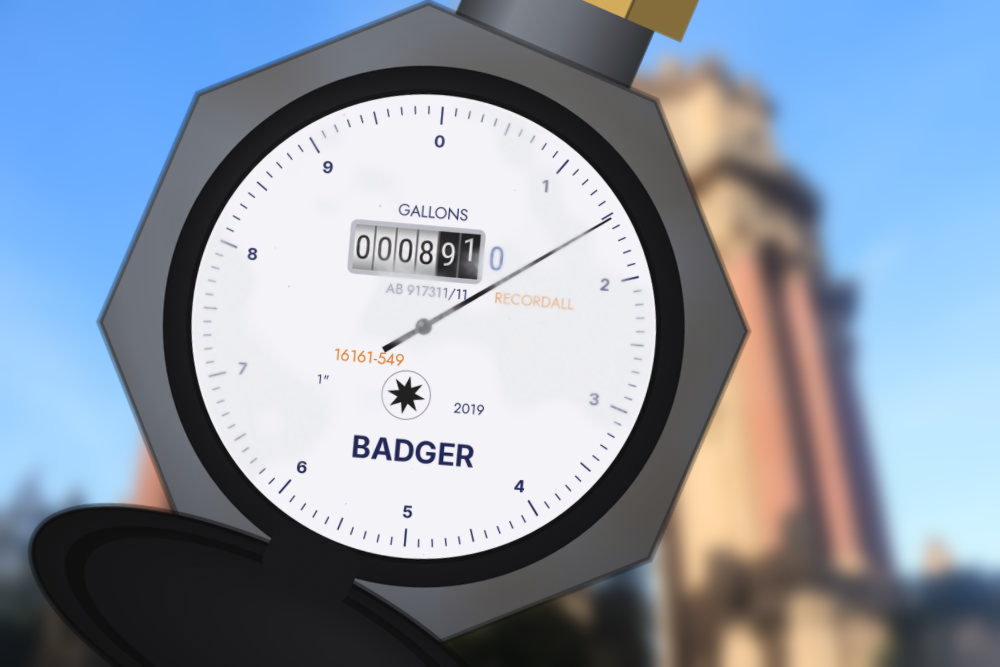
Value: 8911.5gal
